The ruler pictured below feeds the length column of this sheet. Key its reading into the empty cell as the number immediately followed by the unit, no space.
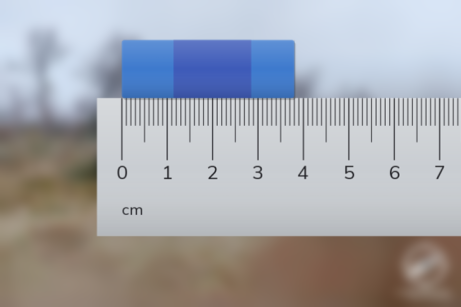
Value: 3.8cm
